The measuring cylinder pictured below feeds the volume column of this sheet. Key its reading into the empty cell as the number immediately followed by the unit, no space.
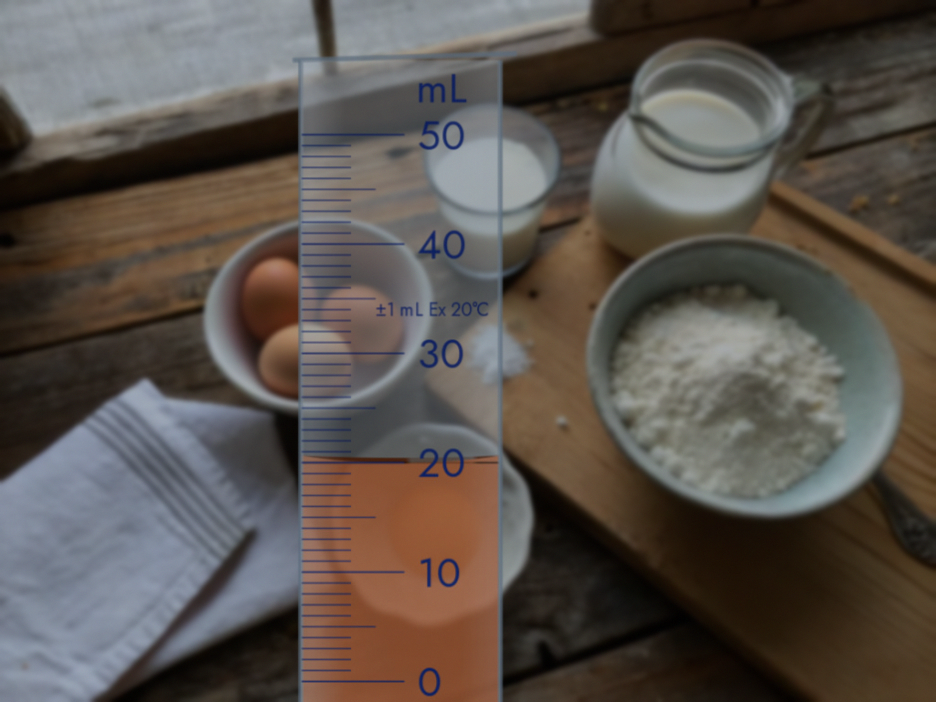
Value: 20mL
